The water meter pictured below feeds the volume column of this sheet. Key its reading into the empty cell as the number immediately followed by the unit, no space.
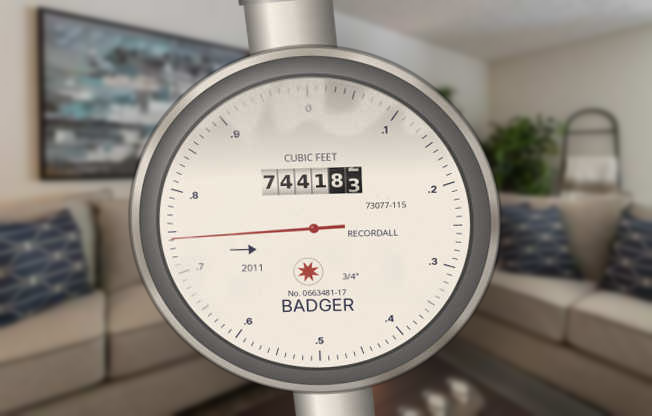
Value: 744182.74ft³
